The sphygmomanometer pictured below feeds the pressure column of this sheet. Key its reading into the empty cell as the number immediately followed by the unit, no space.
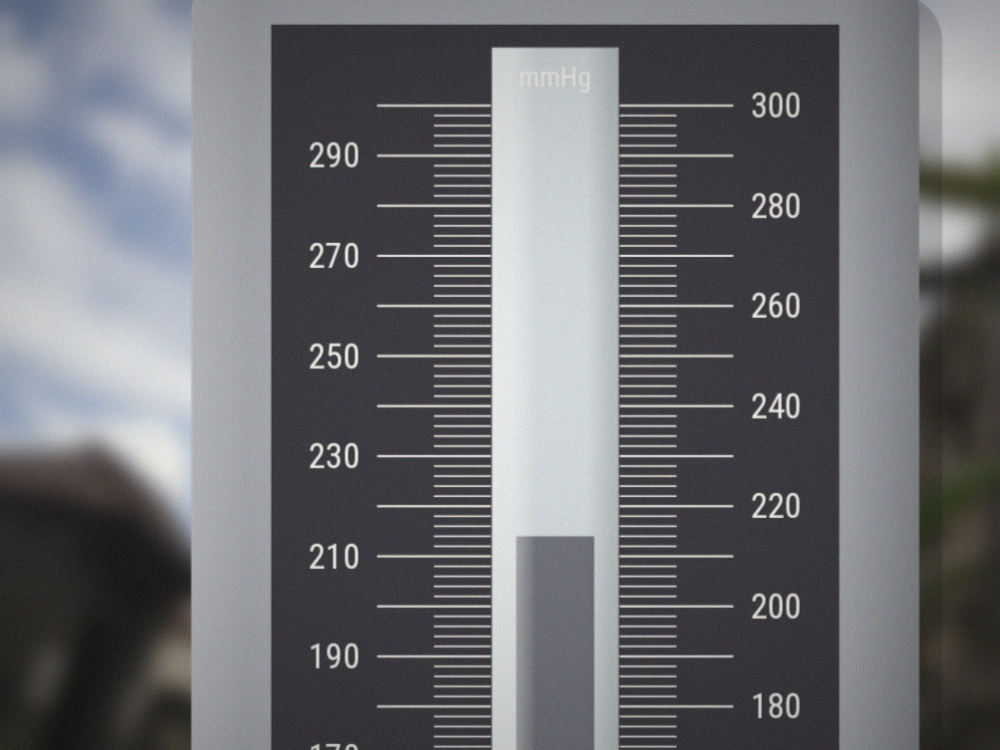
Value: 214mmHg
